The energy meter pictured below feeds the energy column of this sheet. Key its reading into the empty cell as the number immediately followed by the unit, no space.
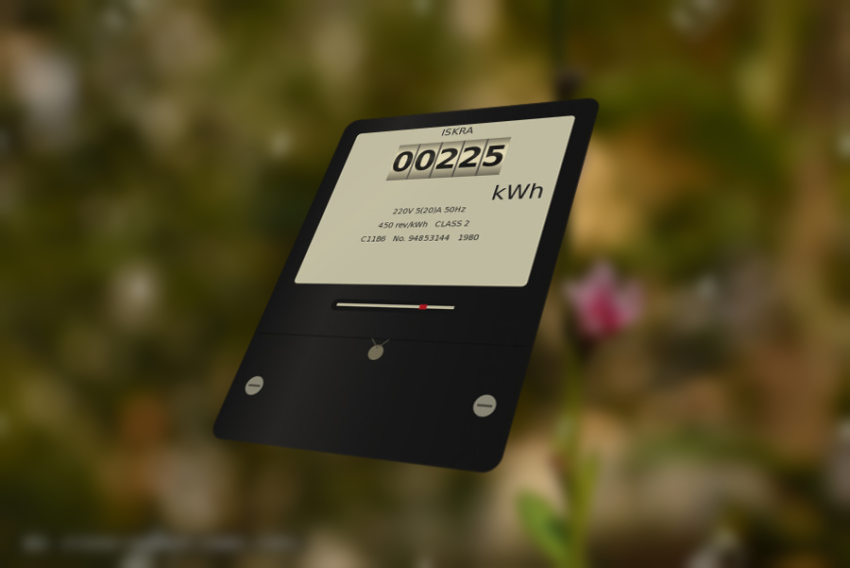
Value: 225kWh
